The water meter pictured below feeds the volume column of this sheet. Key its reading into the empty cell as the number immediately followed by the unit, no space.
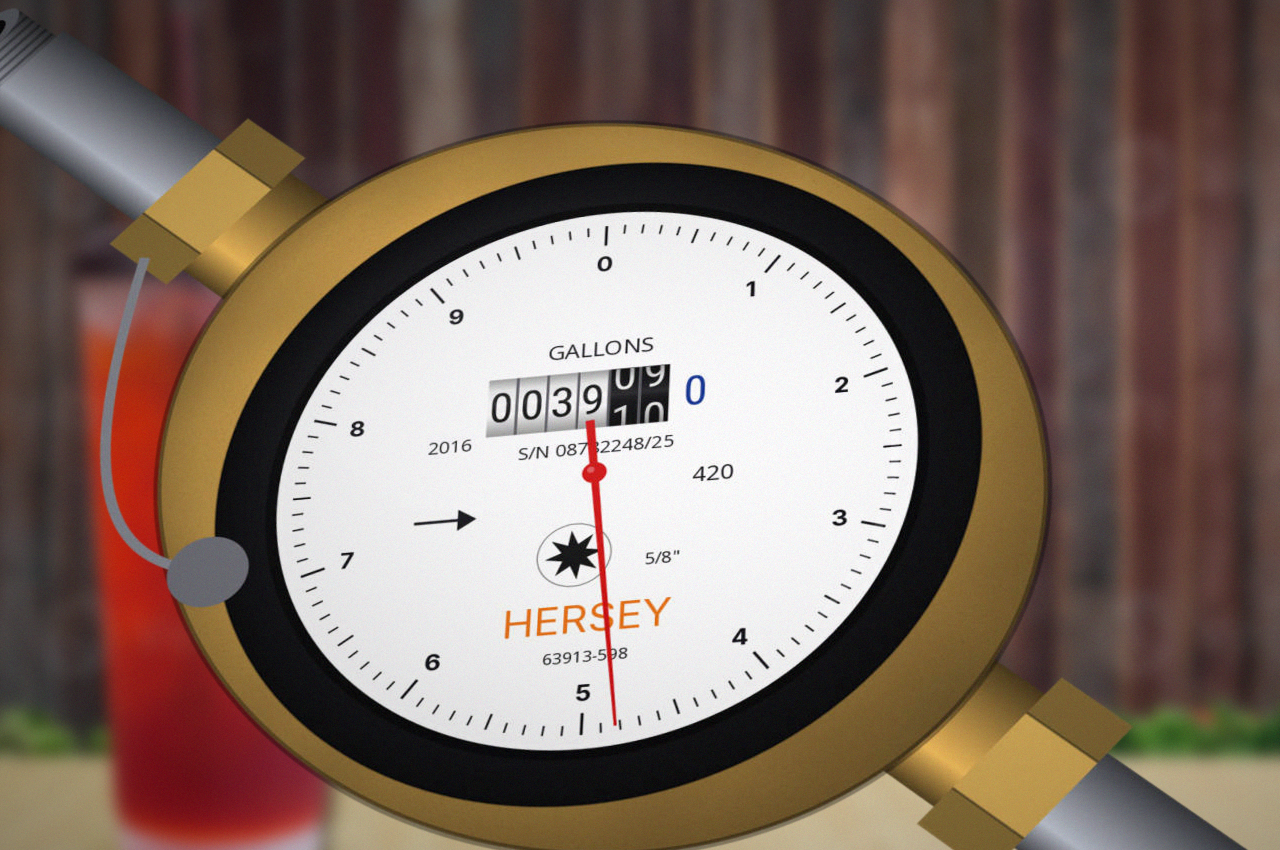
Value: 39094.8gal
